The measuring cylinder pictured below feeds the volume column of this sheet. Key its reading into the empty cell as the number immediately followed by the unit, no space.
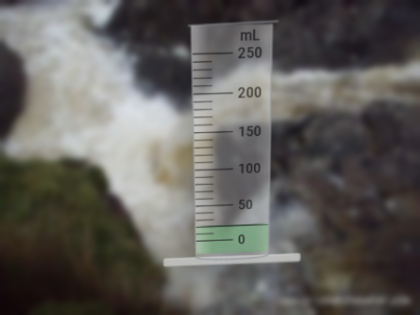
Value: 20mL
